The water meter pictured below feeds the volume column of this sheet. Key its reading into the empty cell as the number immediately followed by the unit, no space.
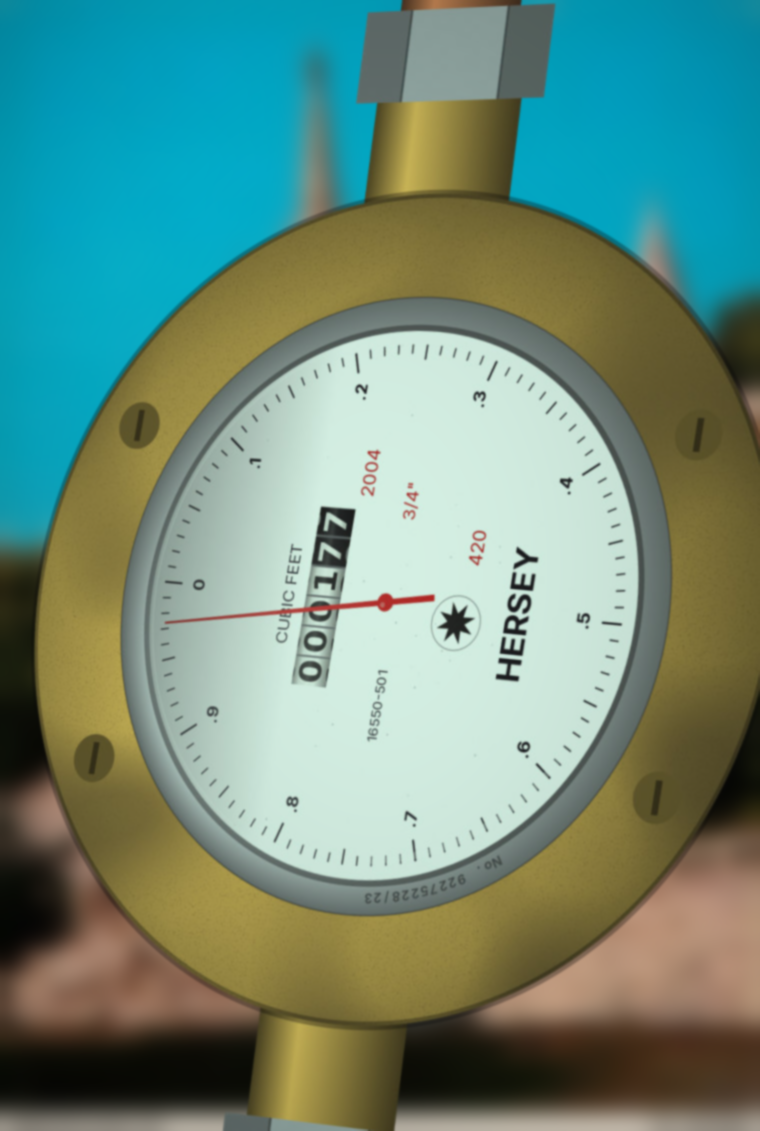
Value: 176.97ft³
